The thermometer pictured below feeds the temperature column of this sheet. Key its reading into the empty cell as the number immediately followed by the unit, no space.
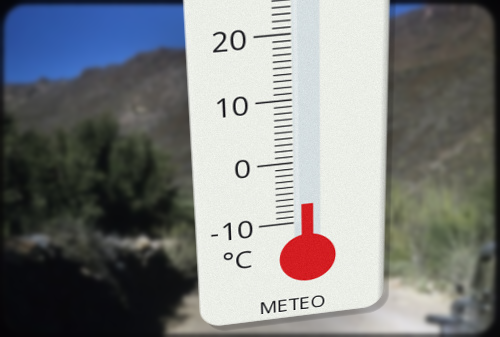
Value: -7°C
